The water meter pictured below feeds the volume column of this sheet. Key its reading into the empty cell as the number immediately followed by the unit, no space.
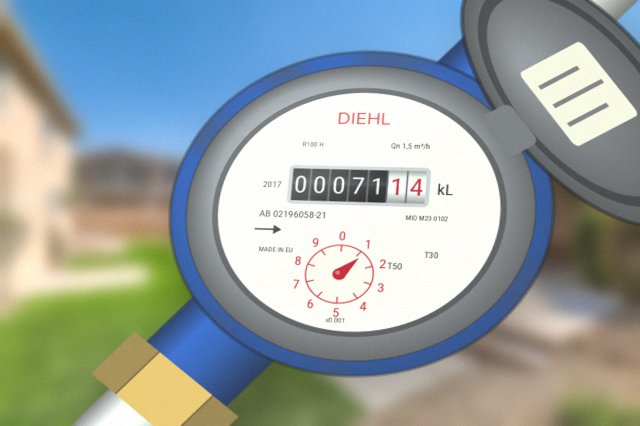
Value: 71.141kL
